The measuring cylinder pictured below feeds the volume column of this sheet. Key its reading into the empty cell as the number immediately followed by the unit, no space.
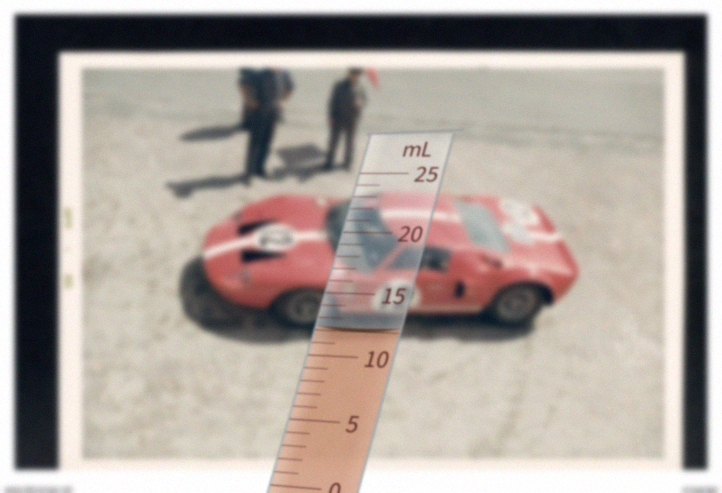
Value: 12mL
